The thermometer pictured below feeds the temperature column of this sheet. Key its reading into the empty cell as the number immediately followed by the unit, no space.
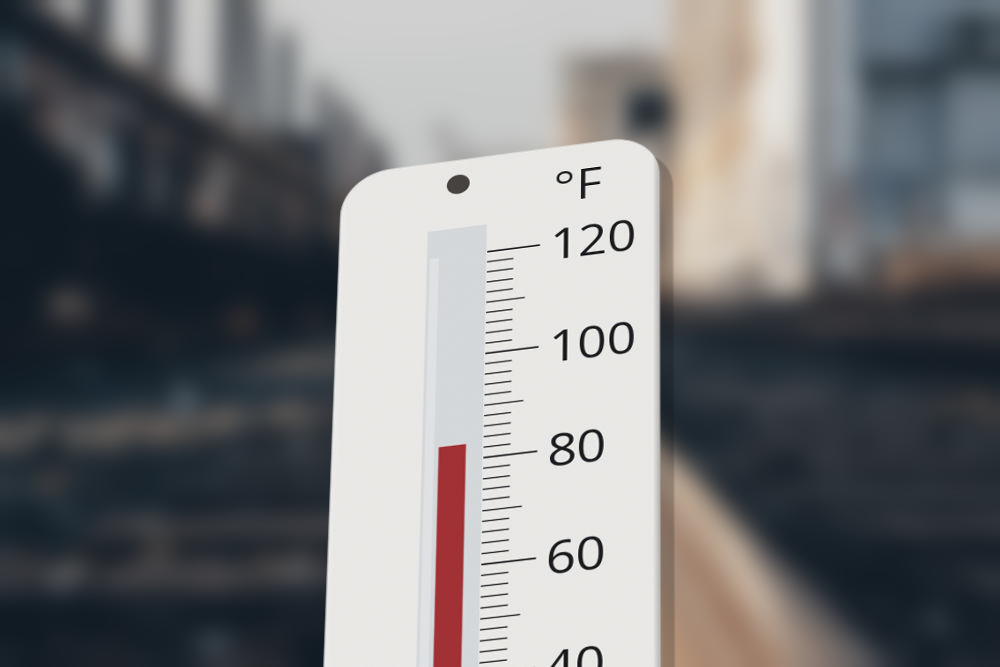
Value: 83°F
